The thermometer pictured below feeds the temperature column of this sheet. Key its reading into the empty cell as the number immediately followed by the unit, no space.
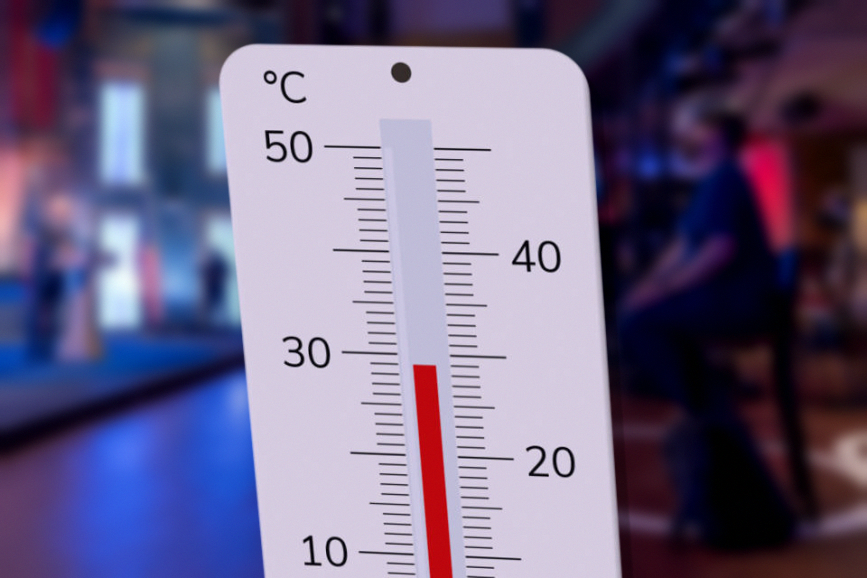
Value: 29°C
